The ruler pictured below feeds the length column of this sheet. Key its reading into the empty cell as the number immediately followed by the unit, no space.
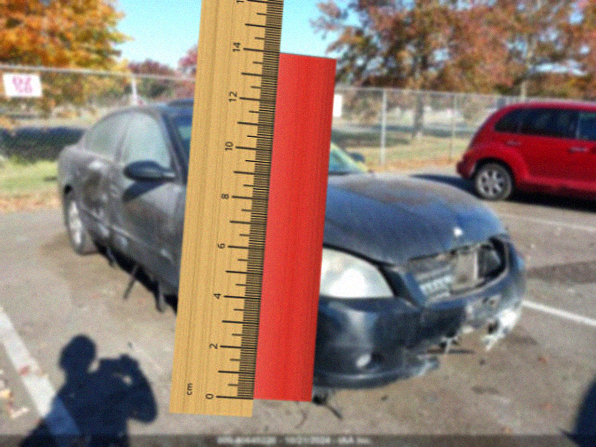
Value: 14cm
